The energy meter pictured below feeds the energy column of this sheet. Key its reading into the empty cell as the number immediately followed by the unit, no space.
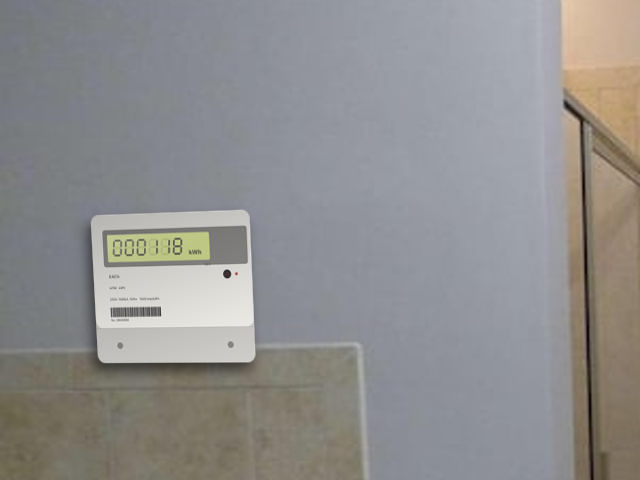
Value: 118kWh
